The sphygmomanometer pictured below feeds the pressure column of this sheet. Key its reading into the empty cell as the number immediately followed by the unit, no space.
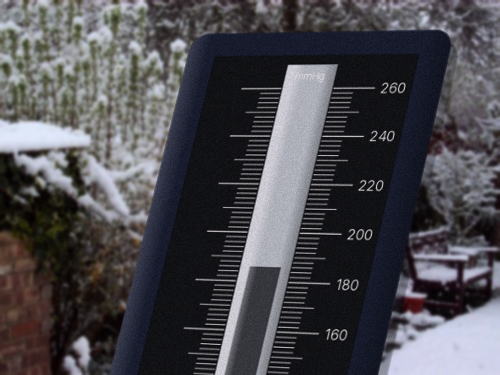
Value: 186mmHg
